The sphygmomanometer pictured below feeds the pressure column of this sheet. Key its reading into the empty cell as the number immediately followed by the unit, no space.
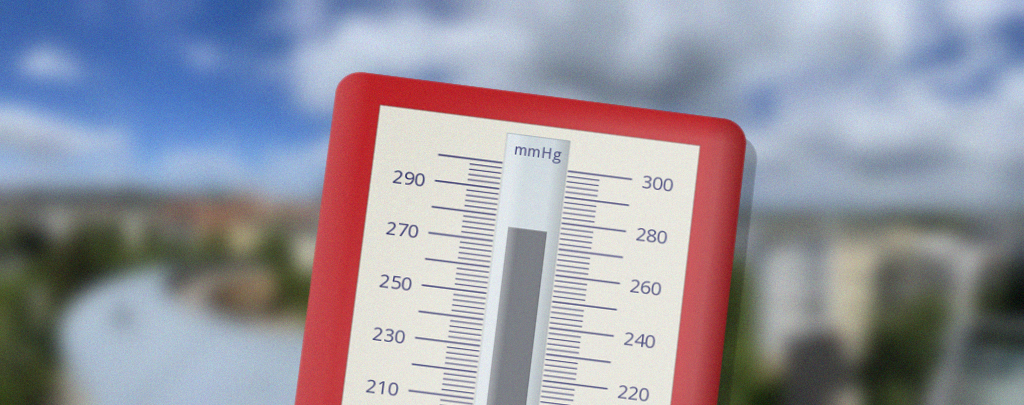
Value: 276mmHg
